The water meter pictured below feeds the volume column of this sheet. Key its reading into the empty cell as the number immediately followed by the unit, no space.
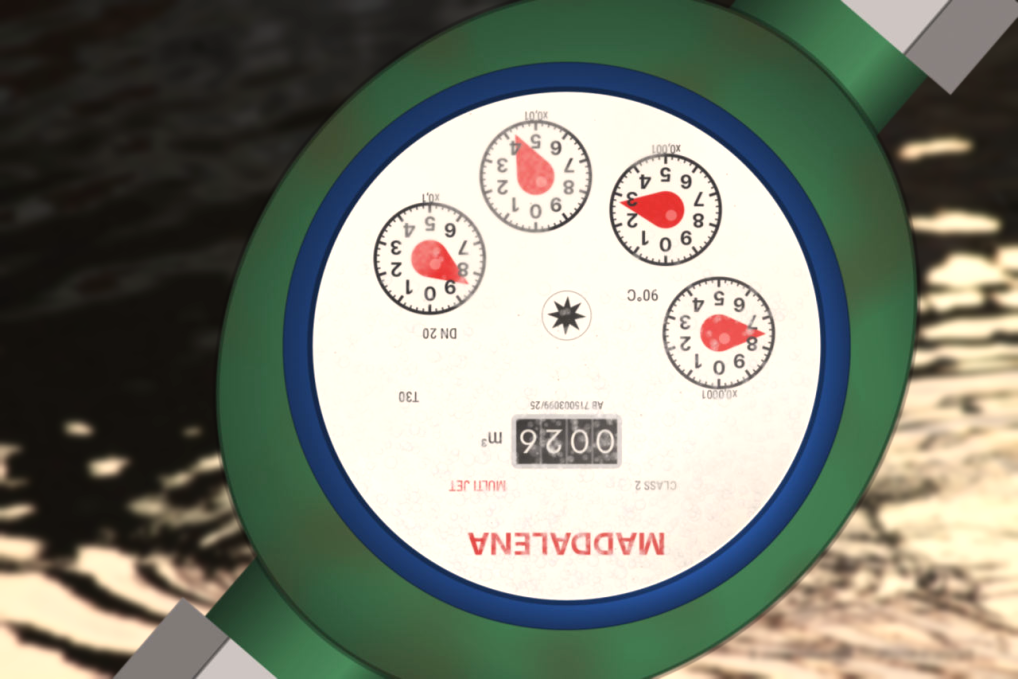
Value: 26.8427m³
